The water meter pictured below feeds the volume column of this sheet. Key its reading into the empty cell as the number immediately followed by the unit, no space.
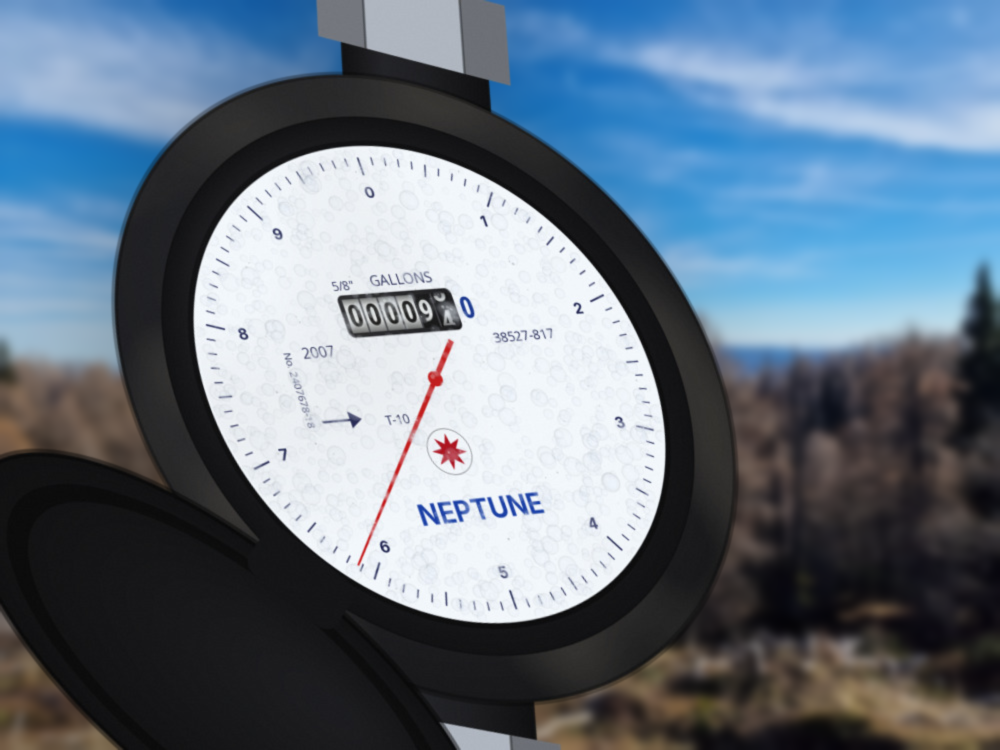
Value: 936.1gal
